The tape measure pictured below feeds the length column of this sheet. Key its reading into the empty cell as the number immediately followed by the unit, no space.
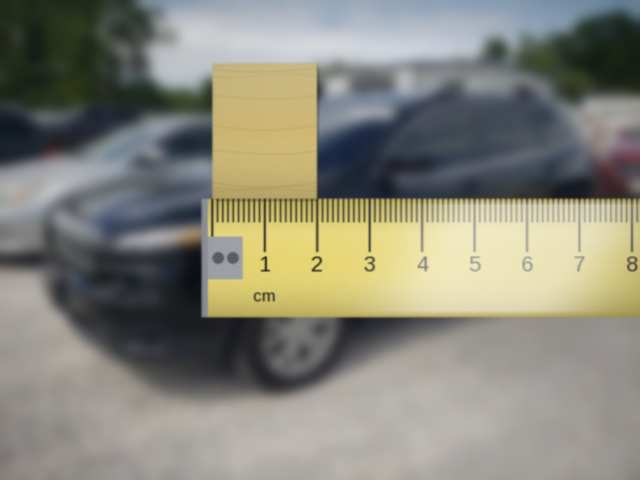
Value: 2cm
